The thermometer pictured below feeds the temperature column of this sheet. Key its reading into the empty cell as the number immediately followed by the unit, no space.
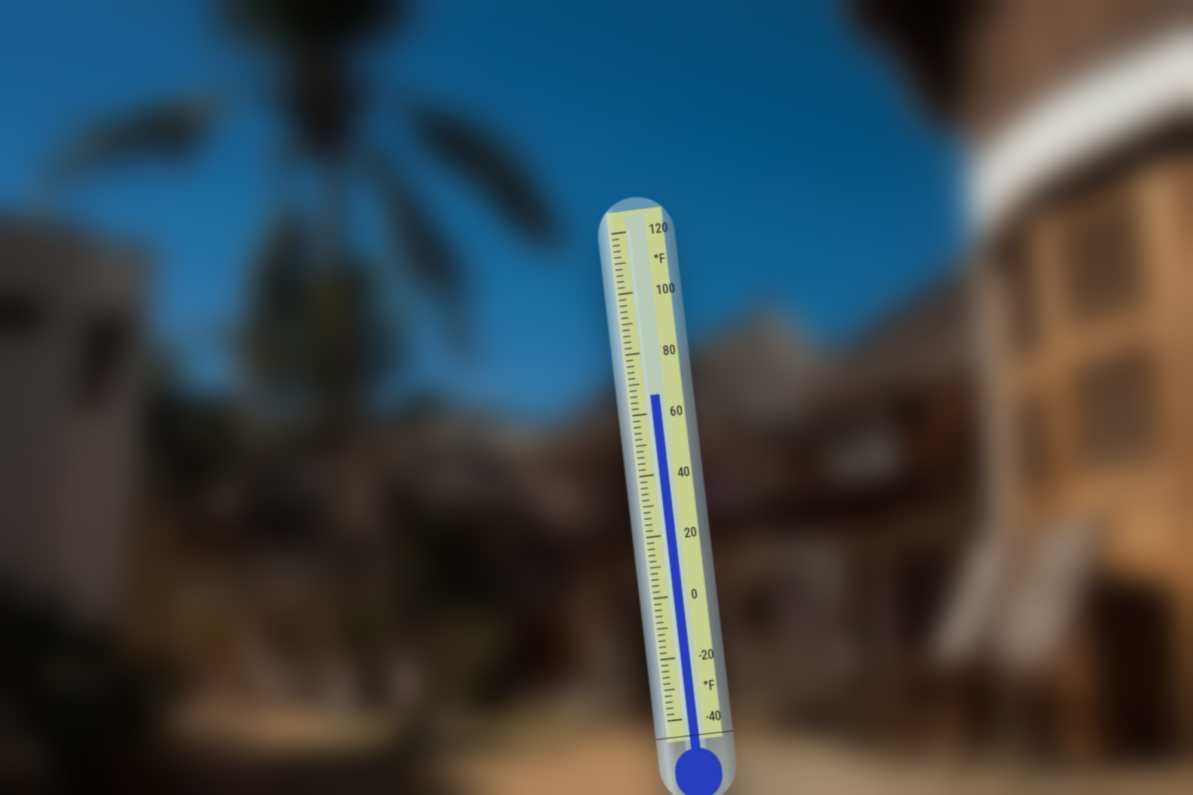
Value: 66°F
